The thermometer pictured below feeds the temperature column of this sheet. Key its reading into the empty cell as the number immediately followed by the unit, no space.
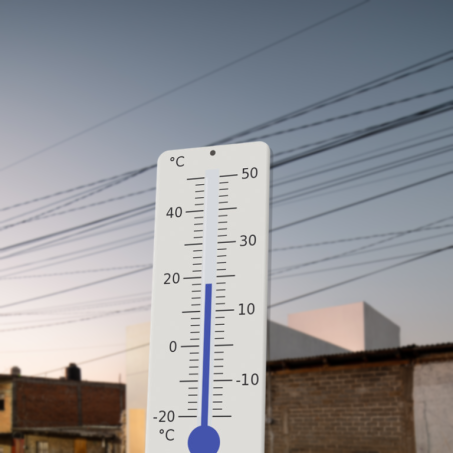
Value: 18°C
